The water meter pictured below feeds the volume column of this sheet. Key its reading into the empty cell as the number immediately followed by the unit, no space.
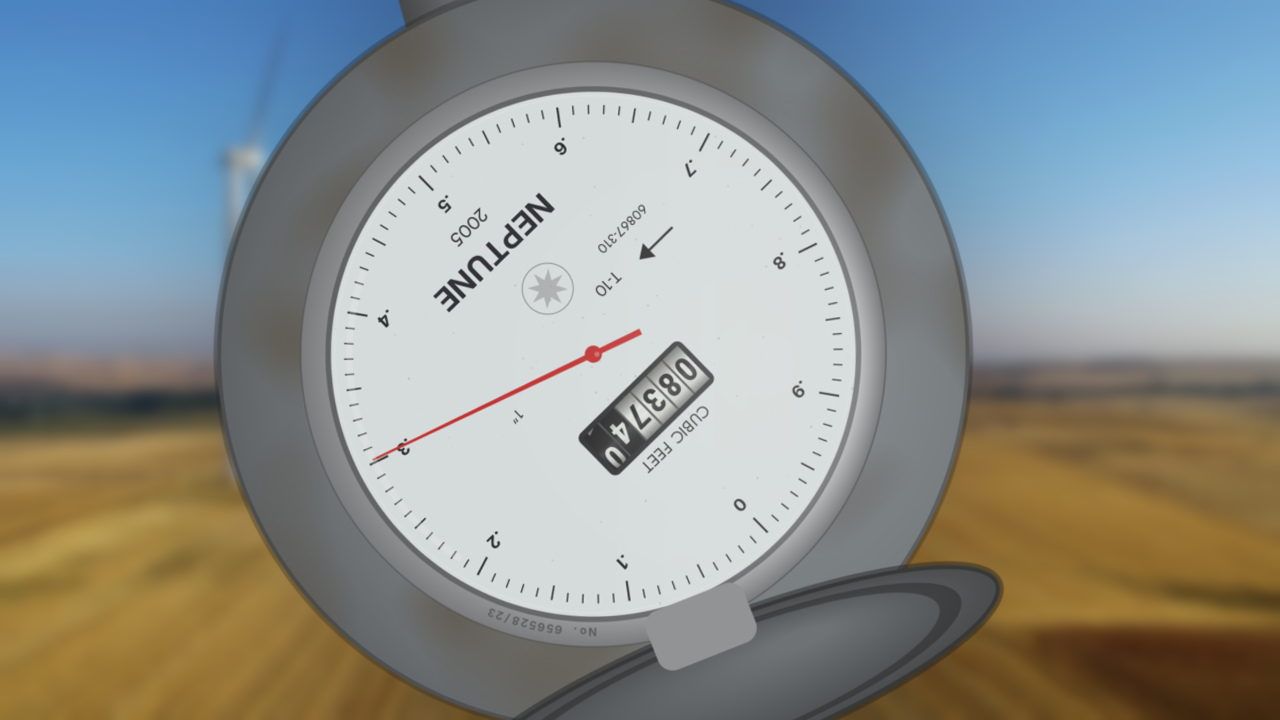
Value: 83740.30ft³
